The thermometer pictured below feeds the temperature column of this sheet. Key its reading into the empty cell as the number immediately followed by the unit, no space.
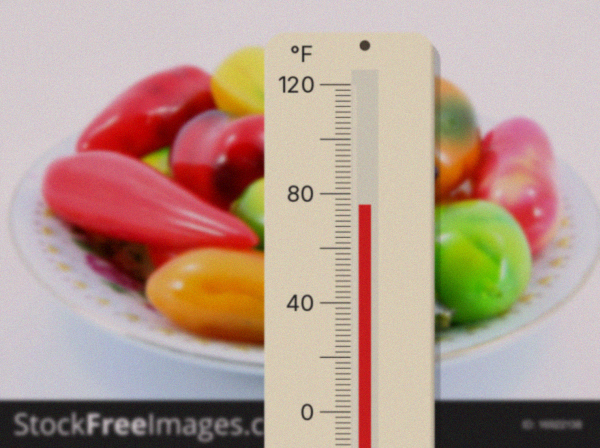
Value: 76°F
